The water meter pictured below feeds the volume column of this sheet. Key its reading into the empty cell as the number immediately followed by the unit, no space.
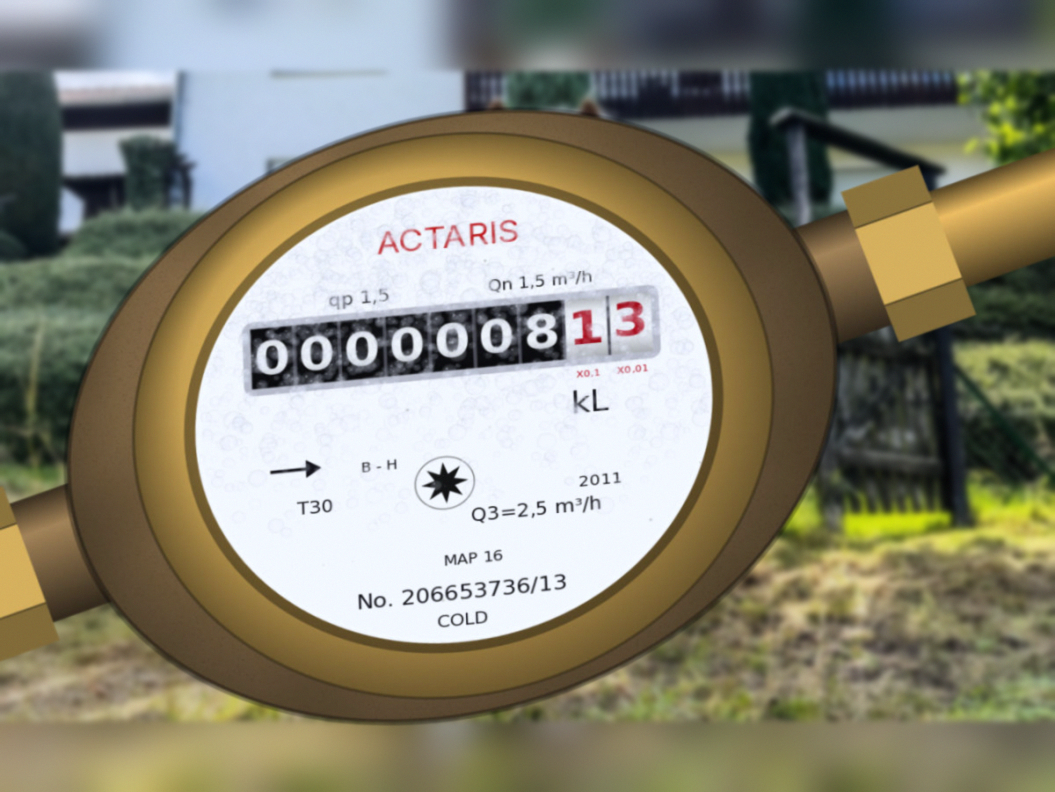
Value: 8.13kL
